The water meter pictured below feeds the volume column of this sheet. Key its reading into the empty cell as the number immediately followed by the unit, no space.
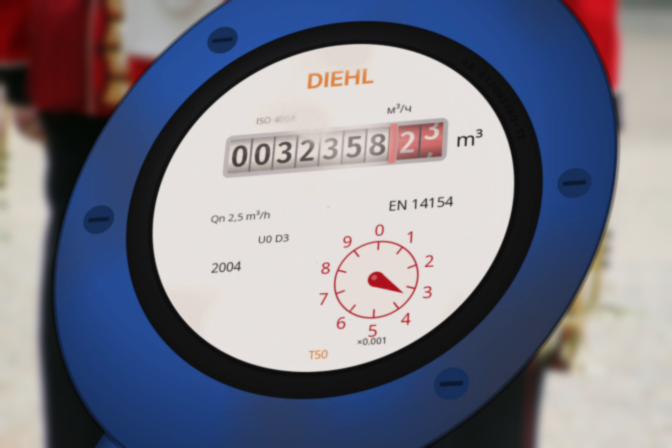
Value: 32358.233m³
